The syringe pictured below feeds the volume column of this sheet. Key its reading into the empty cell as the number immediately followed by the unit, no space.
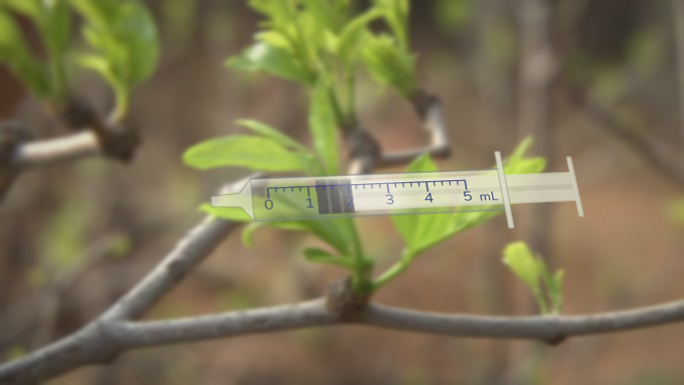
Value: 1.2mL
